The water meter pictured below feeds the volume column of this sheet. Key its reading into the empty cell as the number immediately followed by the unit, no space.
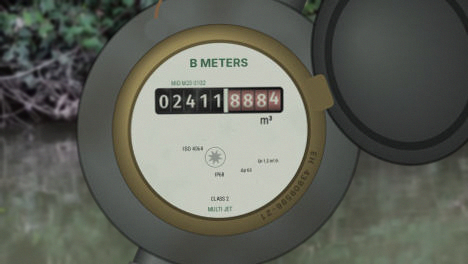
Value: 2411.8884m³
